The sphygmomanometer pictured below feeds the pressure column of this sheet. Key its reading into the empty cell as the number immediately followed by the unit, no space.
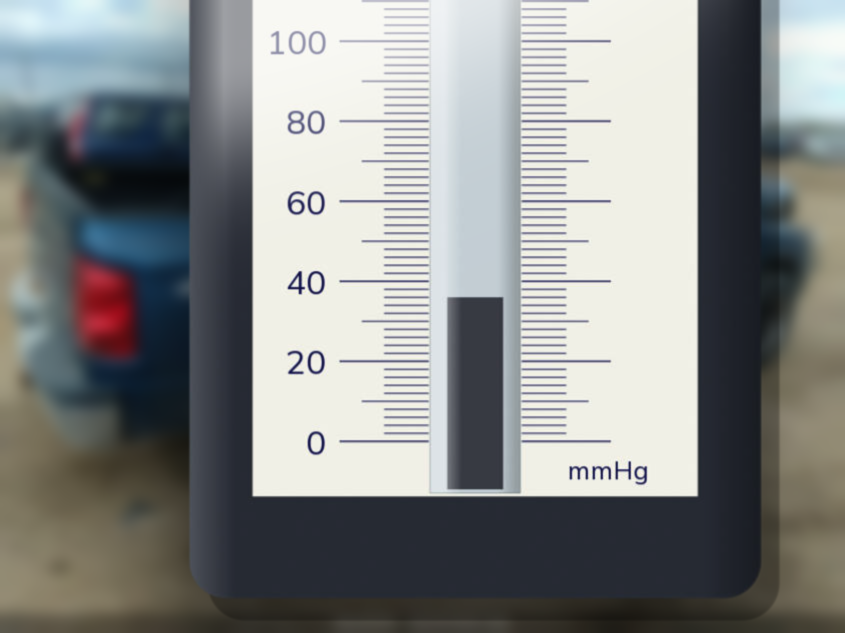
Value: 36mmHg
